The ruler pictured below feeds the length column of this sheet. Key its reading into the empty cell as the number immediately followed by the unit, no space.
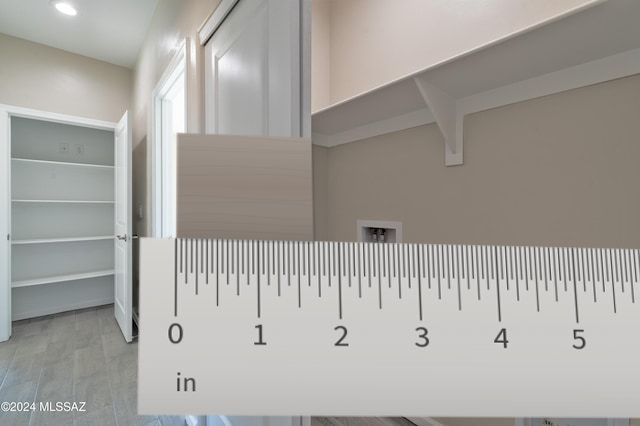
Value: 1.6875in
